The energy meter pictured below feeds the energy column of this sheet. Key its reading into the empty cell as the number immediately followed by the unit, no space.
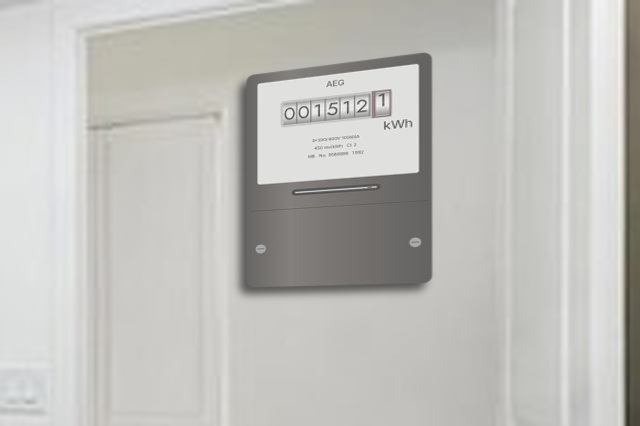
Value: 1512.1kWh
